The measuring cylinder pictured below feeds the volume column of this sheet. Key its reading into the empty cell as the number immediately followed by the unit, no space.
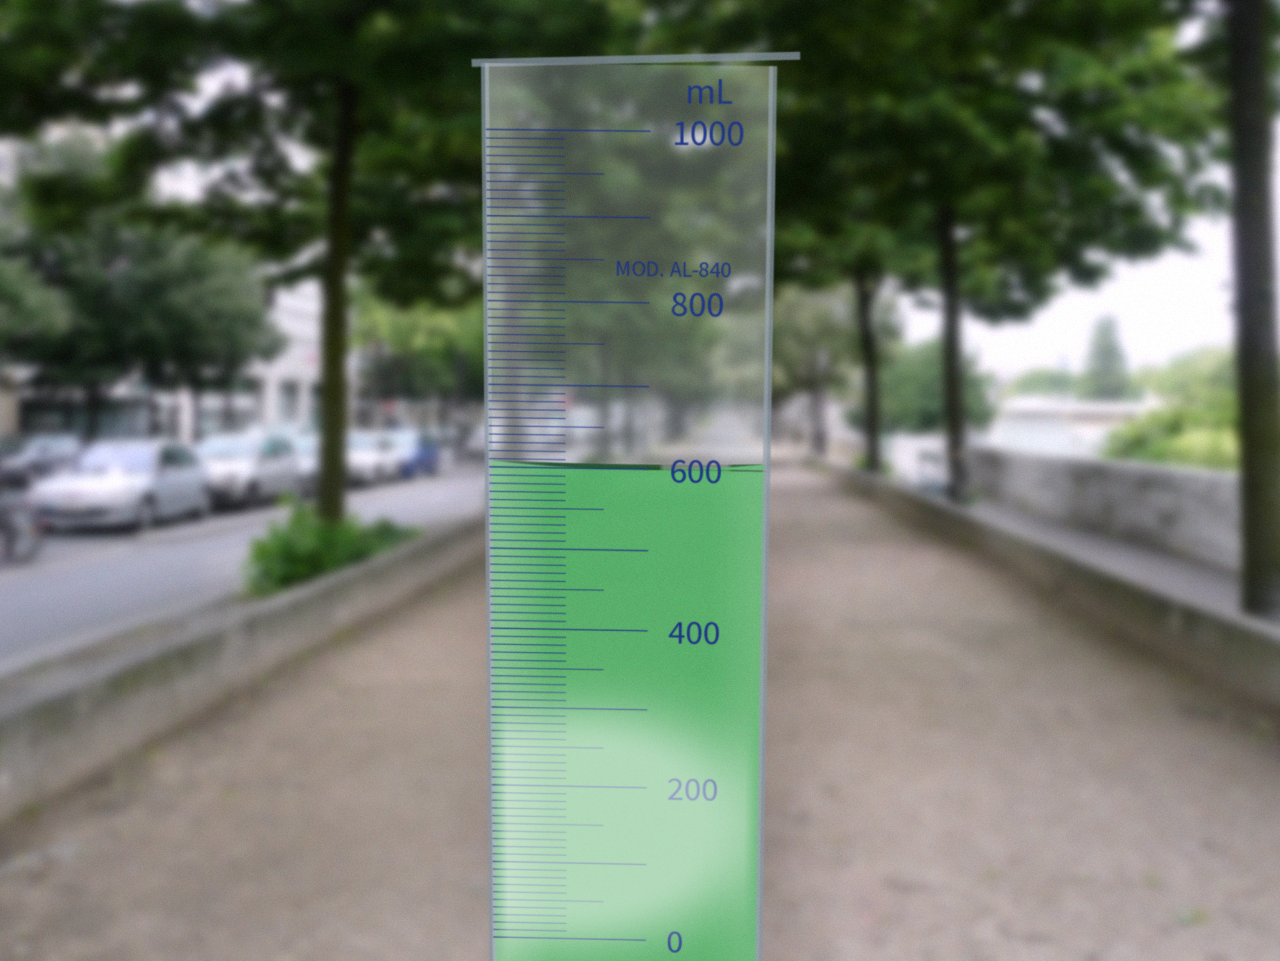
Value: 600mL
